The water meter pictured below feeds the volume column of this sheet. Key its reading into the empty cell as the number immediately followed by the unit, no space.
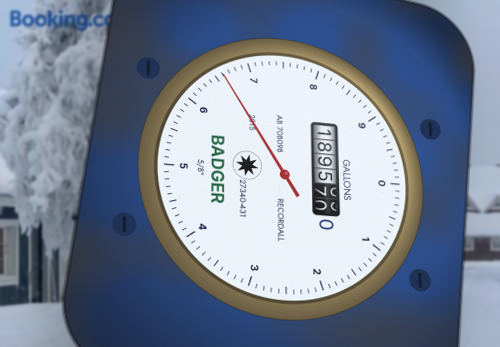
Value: 1895696.6gal
